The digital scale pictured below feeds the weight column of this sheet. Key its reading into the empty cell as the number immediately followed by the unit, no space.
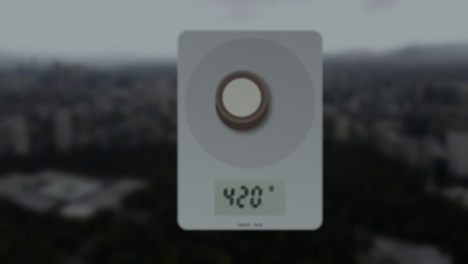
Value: 420g
